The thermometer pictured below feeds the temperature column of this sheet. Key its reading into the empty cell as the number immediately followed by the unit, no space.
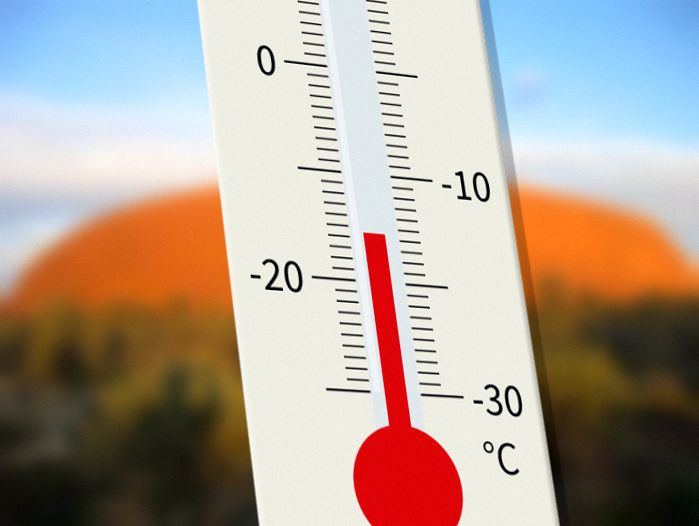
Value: -15.5°C
